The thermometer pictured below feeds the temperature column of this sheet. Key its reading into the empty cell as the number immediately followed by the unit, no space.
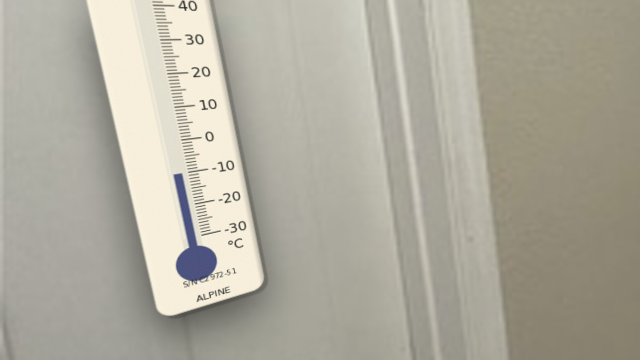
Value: -10°C
